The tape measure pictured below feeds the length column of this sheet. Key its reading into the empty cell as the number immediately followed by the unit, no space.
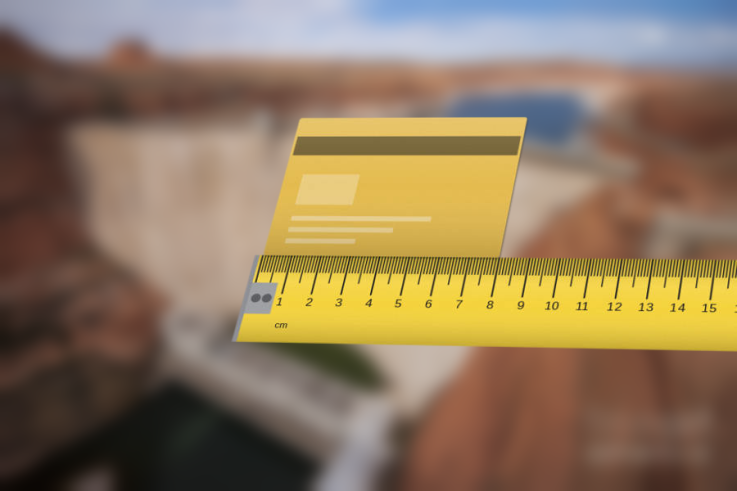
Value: 8cm
